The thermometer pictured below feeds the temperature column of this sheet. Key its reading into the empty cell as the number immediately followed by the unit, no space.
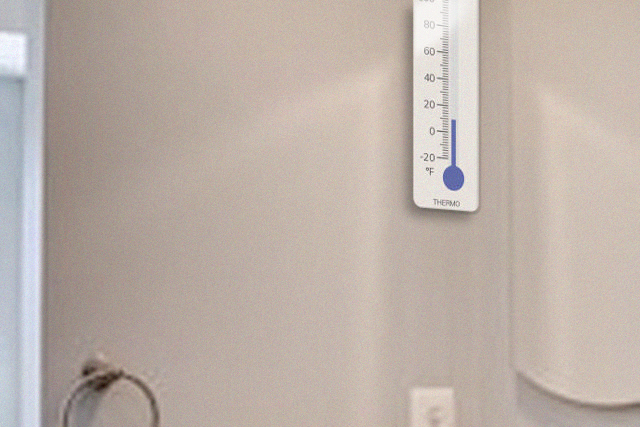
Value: 10°F
